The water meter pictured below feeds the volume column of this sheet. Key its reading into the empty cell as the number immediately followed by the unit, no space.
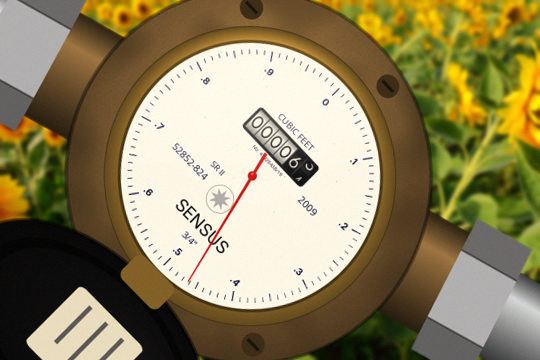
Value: 63.46ft³
